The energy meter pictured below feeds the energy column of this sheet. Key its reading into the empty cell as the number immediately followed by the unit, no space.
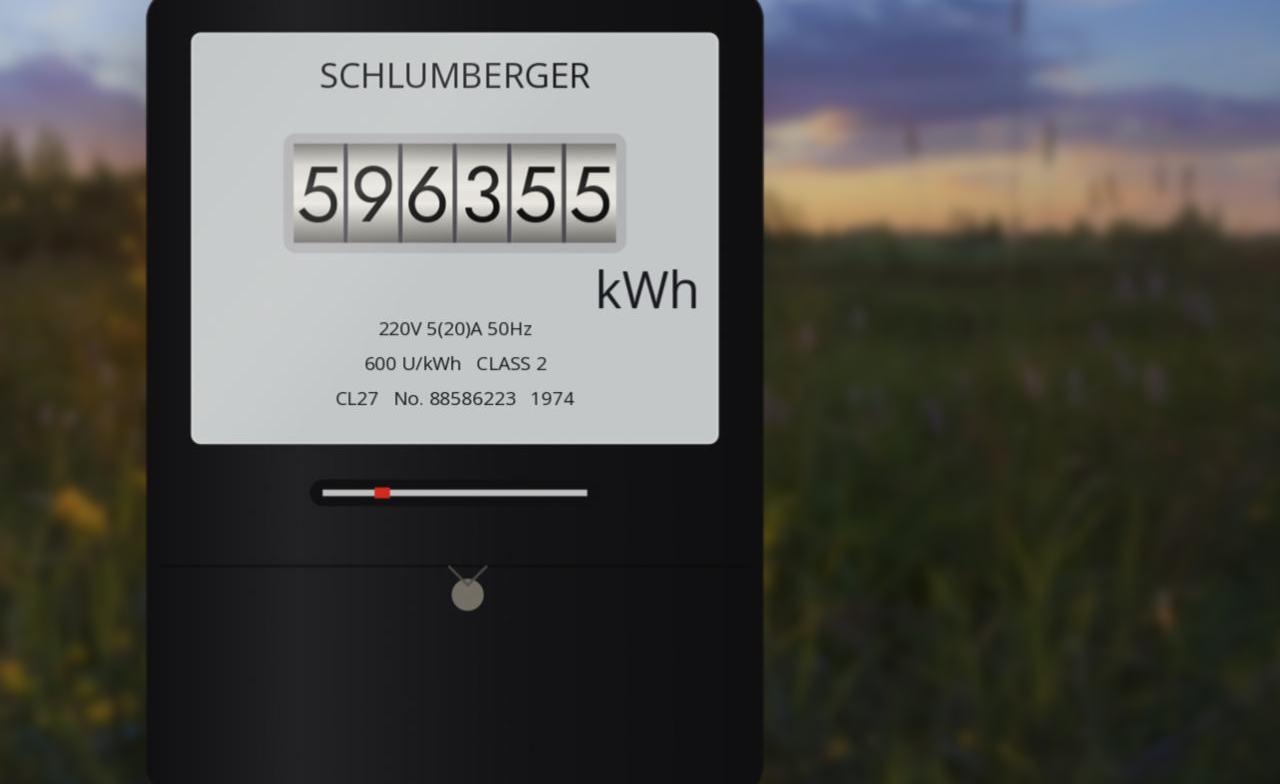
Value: 596355kWh
